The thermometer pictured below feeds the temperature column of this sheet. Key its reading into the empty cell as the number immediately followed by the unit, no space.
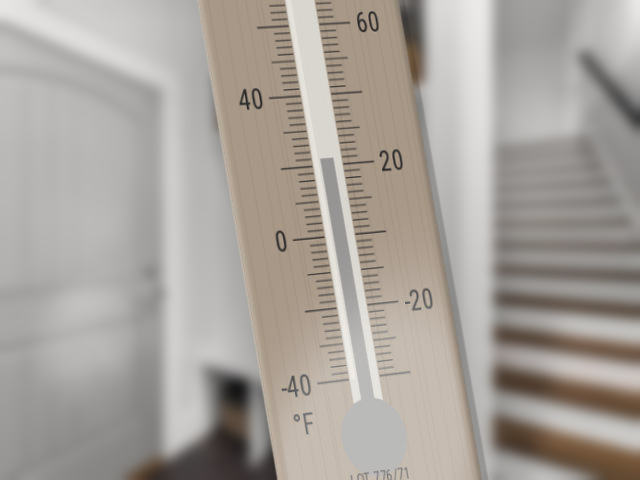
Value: 22°F
